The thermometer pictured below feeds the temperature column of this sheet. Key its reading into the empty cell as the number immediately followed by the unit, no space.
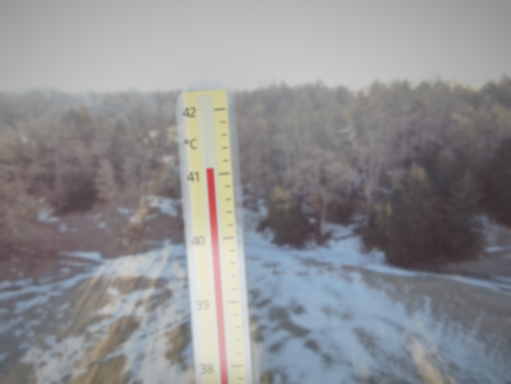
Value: 41.1°C
